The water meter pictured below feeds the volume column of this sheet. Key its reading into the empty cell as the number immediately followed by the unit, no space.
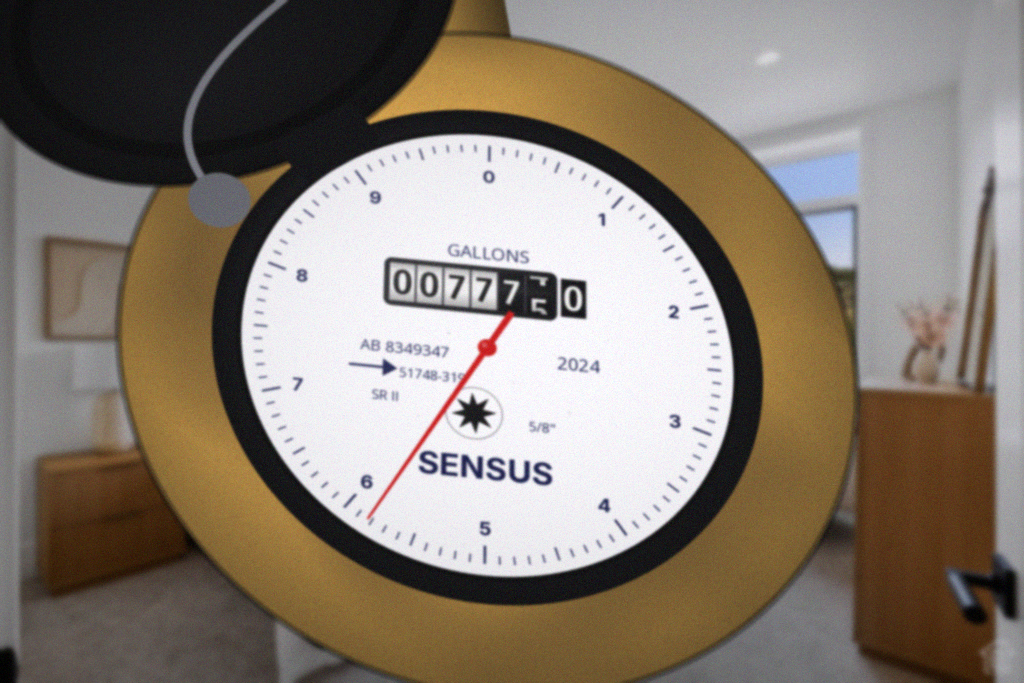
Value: 77745.8gal
